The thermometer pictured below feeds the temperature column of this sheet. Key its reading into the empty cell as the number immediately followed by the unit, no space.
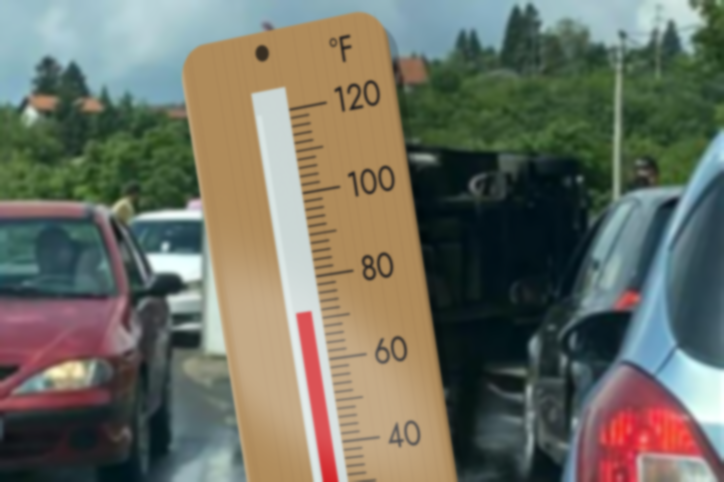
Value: 72°F
